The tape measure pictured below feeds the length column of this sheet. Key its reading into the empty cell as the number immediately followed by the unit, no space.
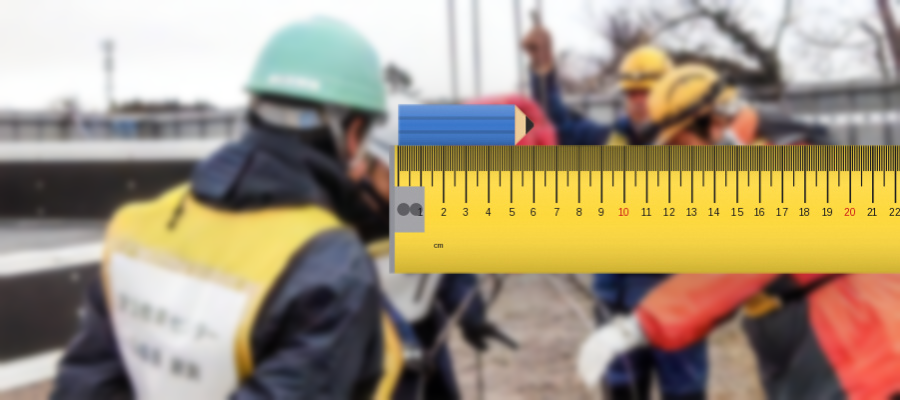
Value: 6cm
